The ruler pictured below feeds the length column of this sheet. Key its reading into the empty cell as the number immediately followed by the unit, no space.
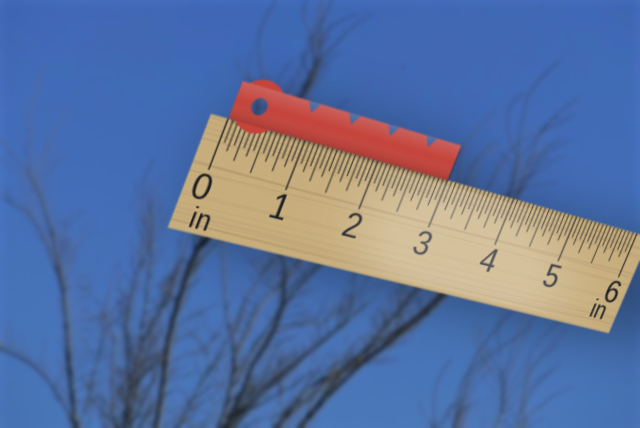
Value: 3in
